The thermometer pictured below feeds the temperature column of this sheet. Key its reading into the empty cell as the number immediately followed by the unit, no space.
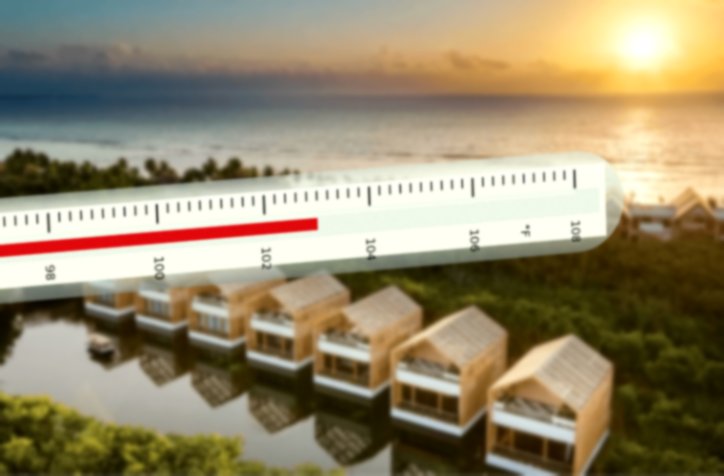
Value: 103°F
